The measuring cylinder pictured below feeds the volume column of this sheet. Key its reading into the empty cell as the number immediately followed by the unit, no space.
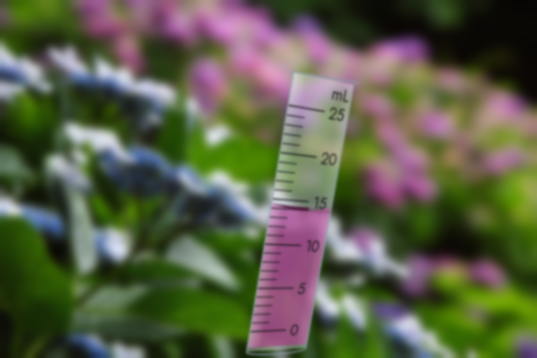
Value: 14mL
